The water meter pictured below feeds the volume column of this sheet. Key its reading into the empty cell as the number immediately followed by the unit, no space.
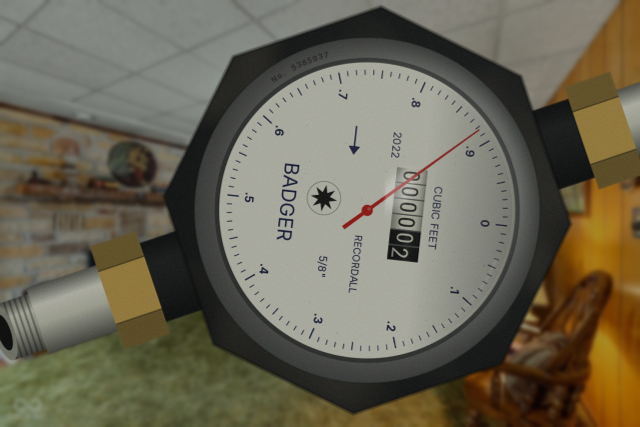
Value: 1.88ft³
